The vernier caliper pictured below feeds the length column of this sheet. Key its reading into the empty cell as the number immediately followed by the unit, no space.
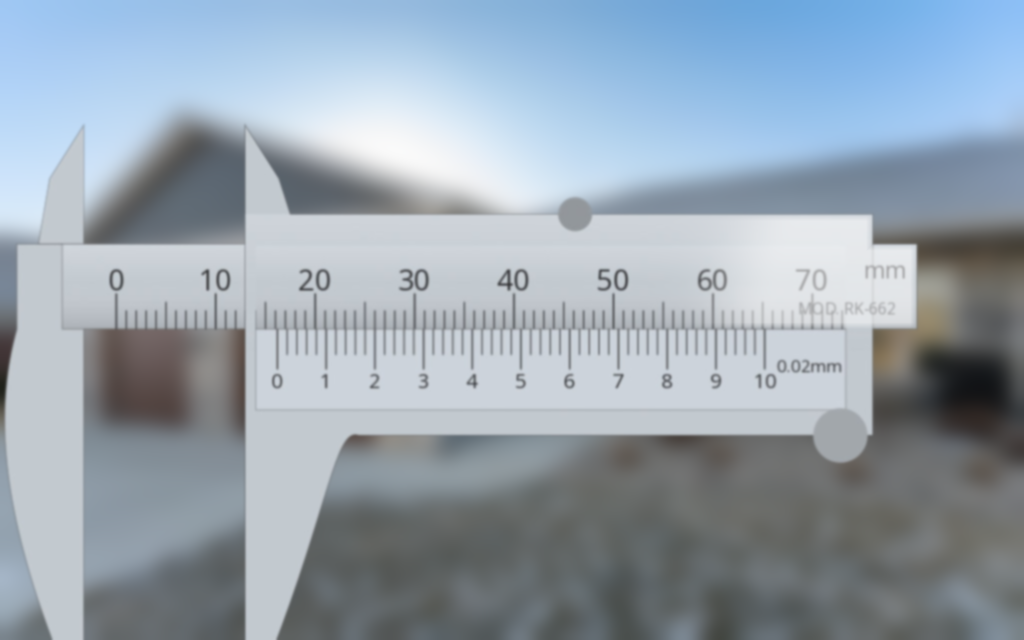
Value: 16.2mm
